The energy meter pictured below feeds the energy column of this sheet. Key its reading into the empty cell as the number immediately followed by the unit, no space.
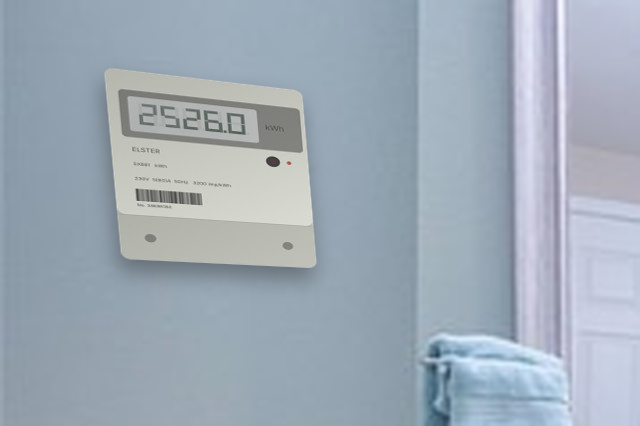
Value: 2526.0kWh
